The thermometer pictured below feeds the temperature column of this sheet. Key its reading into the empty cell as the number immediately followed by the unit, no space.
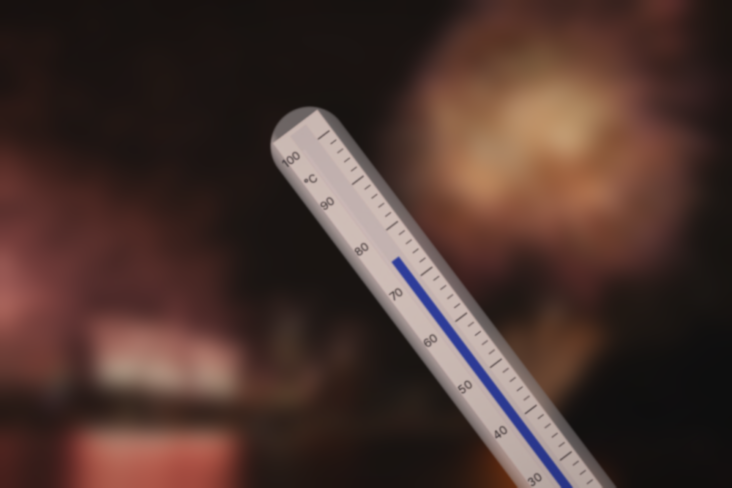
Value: 75°C
